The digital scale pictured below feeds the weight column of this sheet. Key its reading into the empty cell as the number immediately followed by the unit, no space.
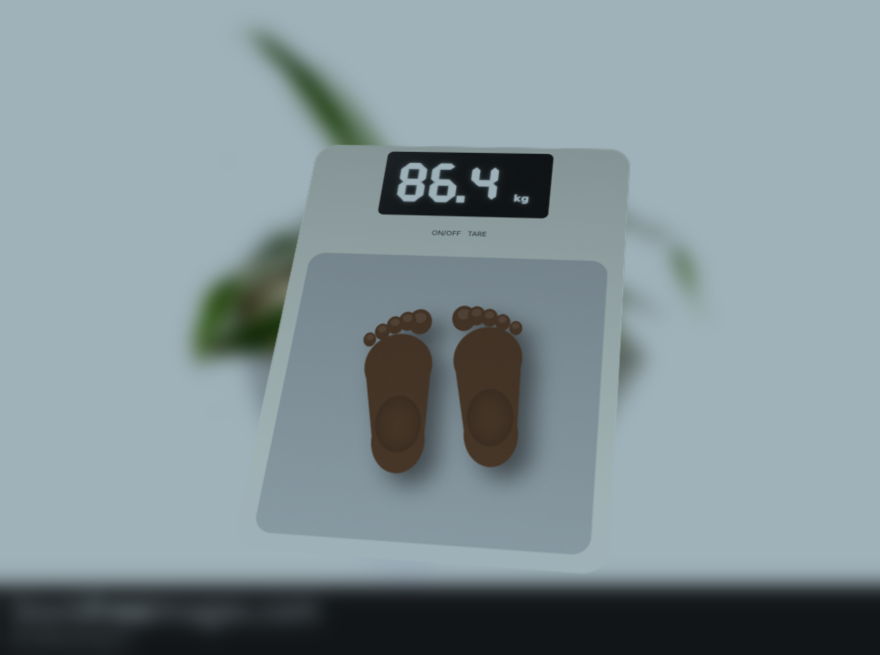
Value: 86.4kg
